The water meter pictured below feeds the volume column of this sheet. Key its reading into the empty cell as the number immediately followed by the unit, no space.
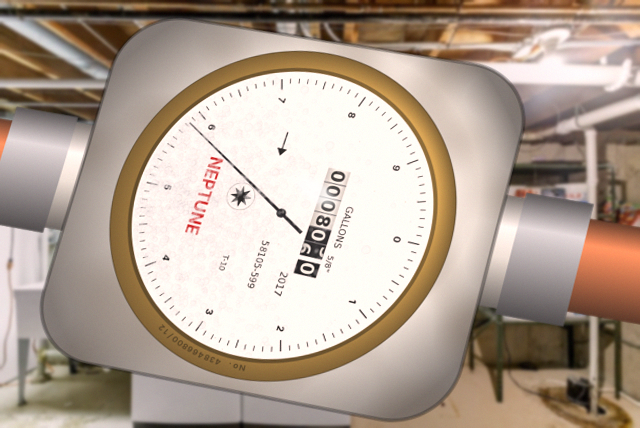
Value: 8055.8gal
